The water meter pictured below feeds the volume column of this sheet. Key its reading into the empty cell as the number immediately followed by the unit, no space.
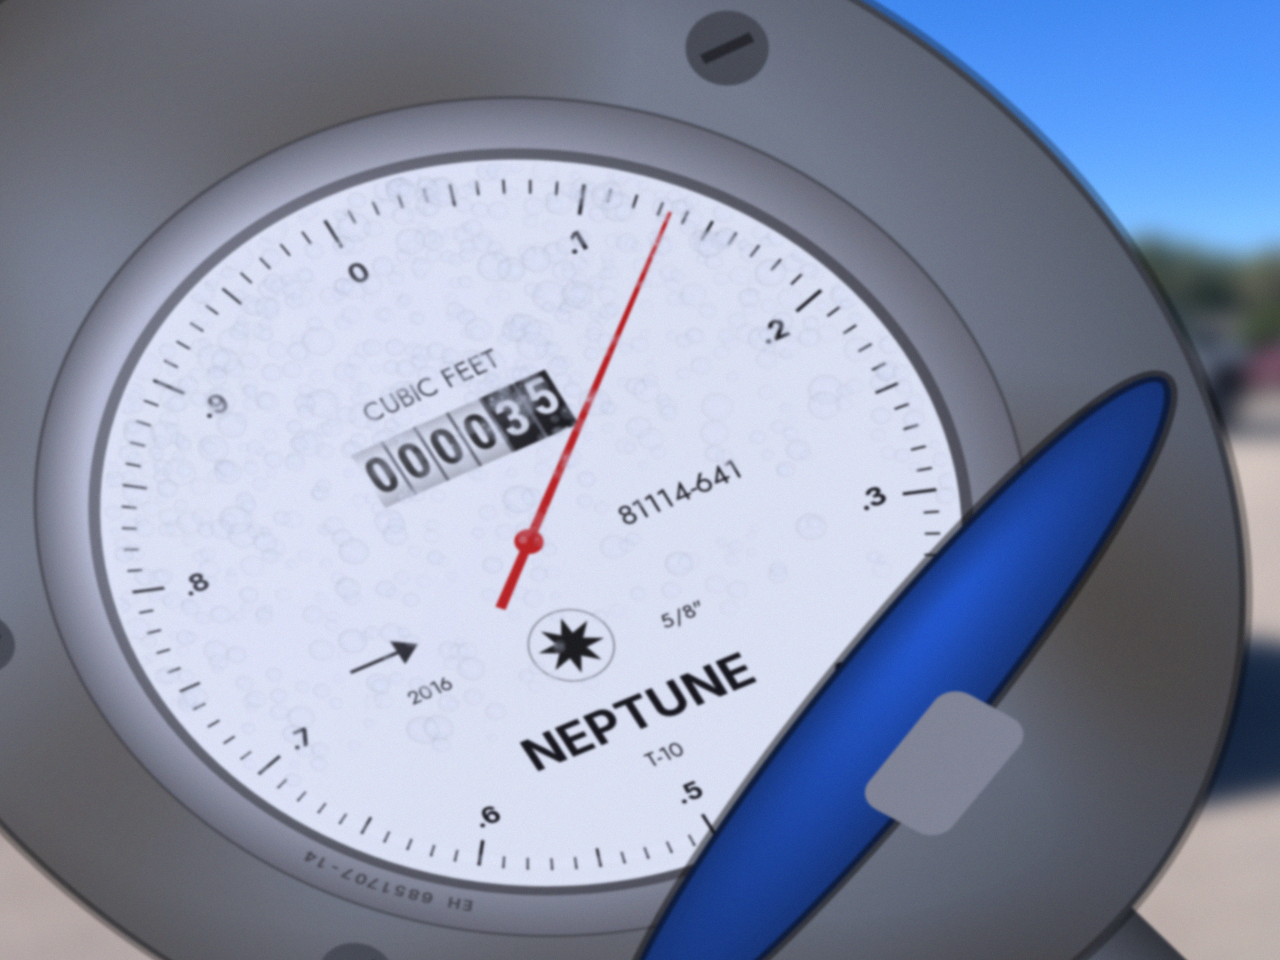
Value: 35.13ft³
